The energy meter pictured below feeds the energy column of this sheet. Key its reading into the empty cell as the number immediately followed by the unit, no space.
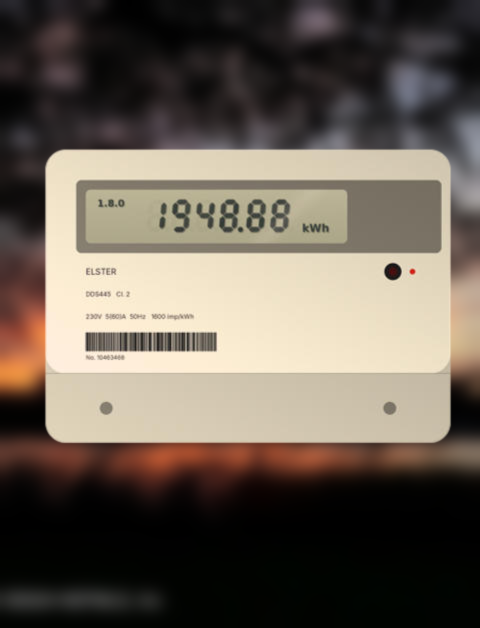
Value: 1948.88kWh
